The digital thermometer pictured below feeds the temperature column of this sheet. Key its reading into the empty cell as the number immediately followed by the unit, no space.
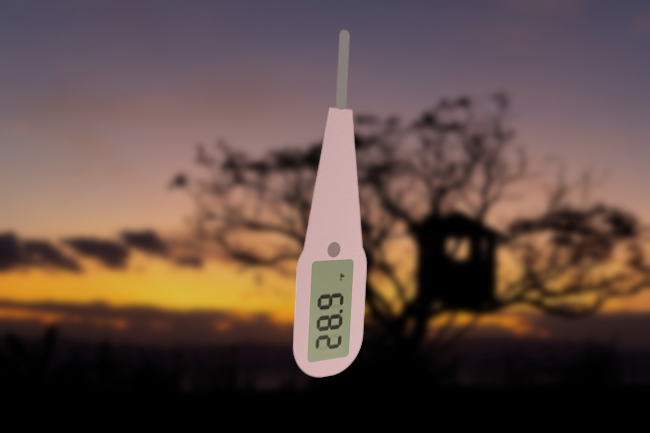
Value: 28.9°F
